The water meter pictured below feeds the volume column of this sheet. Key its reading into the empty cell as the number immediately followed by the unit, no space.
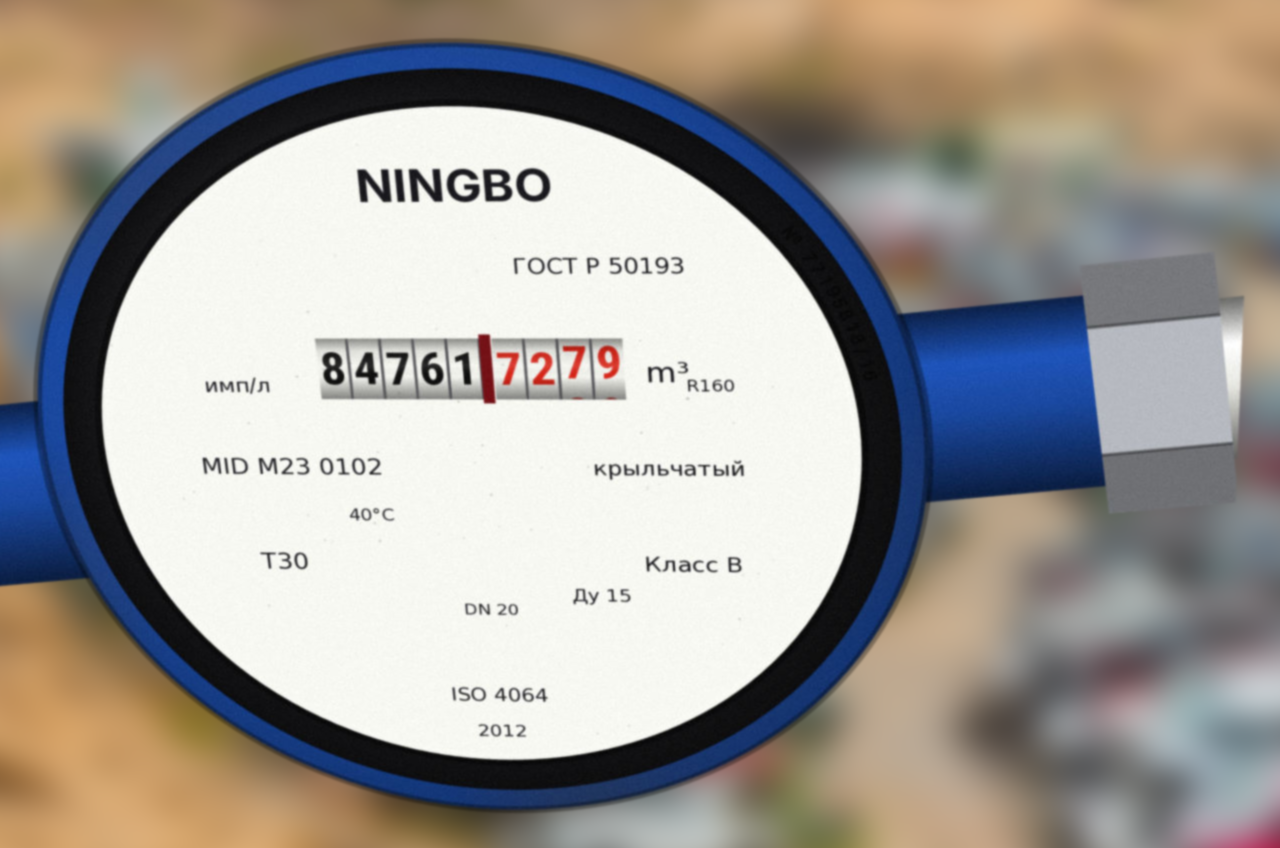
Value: 84761.7279m³
